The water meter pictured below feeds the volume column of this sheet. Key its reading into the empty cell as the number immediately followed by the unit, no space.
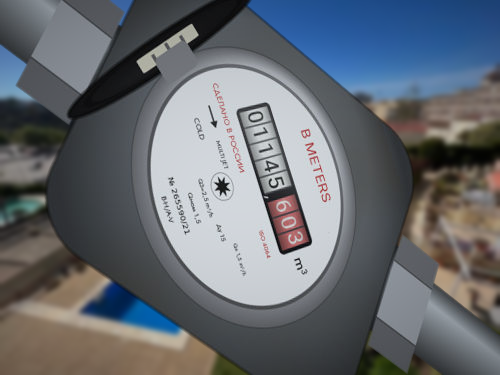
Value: 1145.603m³
